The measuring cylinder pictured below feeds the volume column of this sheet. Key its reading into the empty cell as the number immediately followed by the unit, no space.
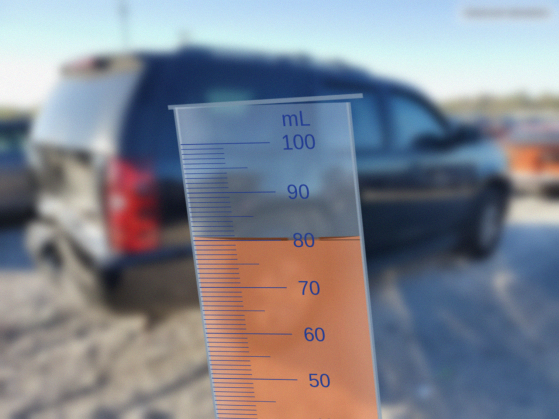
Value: 80mL
